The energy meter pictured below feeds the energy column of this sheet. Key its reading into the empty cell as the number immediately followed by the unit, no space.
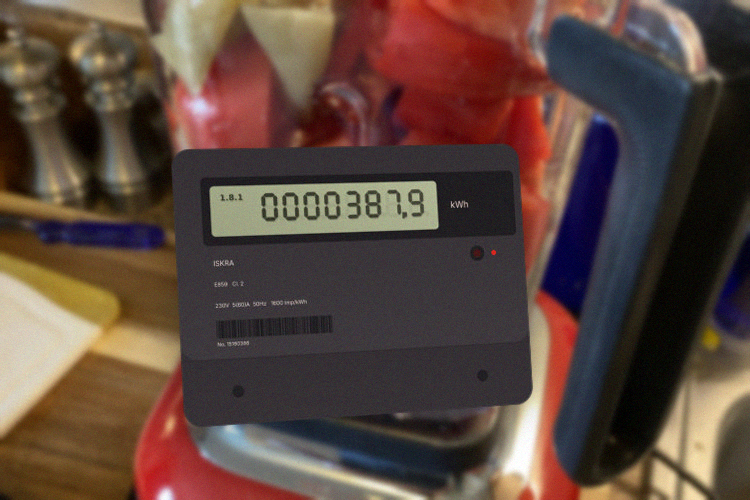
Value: 387.9kWh
